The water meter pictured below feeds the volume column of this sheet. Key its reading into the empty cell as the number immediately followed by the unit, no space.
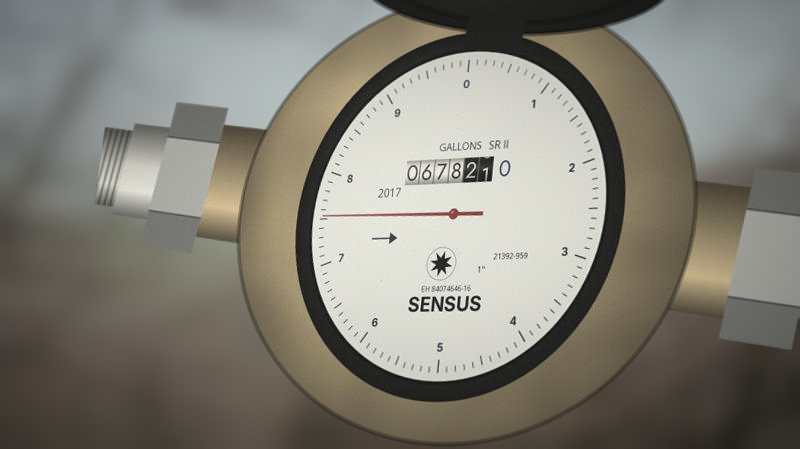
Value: 678207.5gal
